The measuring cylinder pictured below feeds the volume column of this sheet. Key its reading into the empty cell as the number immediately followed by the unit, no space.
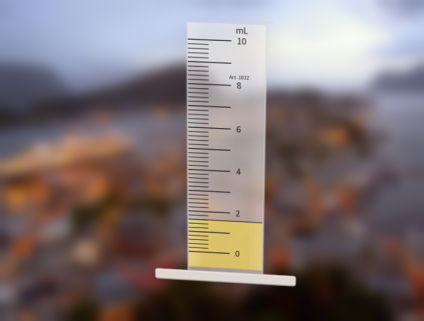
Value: 1.6mL
